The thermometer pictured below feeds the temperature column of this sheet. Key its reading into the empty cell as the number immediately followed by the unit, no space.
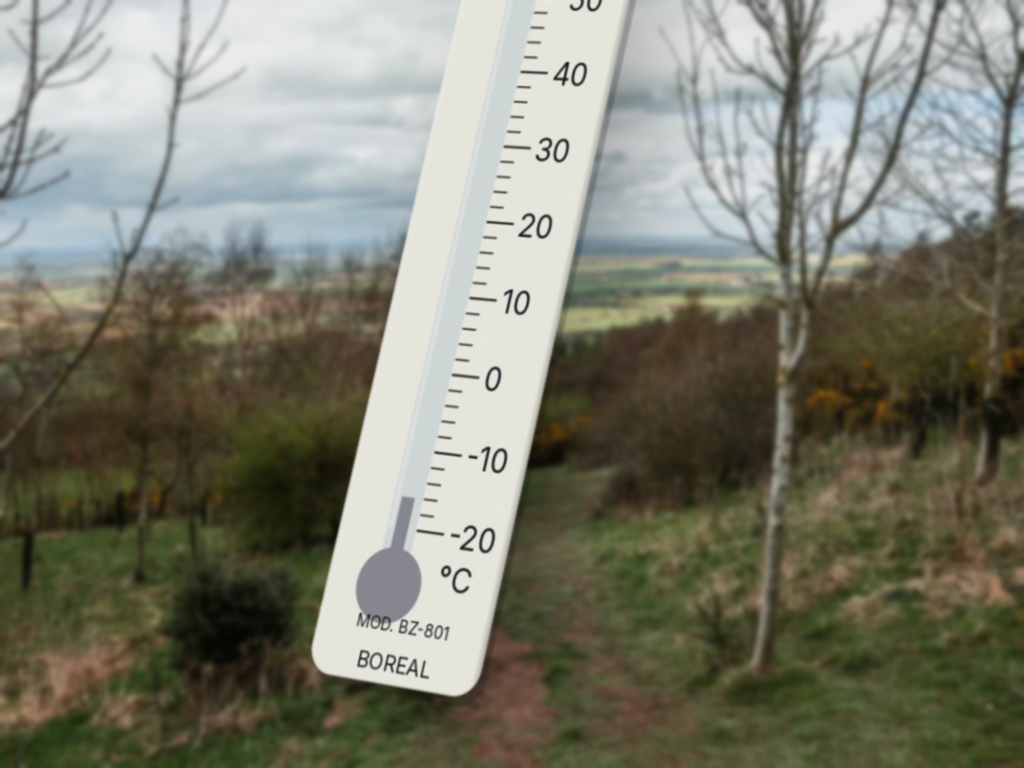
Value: -16°C
